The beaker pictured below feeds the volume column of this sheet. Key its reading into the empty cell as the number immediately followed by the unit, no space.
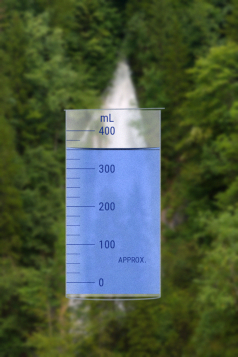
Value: 350mL
